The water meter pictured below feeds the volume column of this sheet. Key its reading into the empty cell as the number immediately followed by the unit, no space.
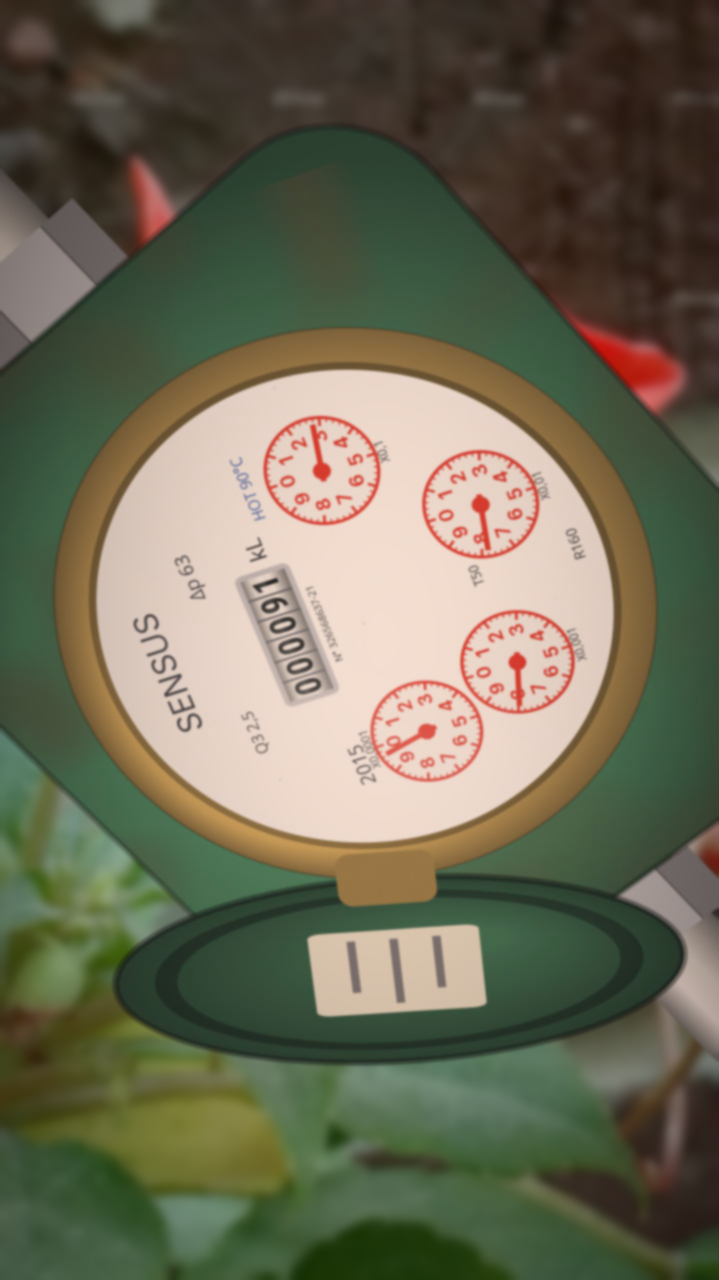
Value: 91.2779kL
